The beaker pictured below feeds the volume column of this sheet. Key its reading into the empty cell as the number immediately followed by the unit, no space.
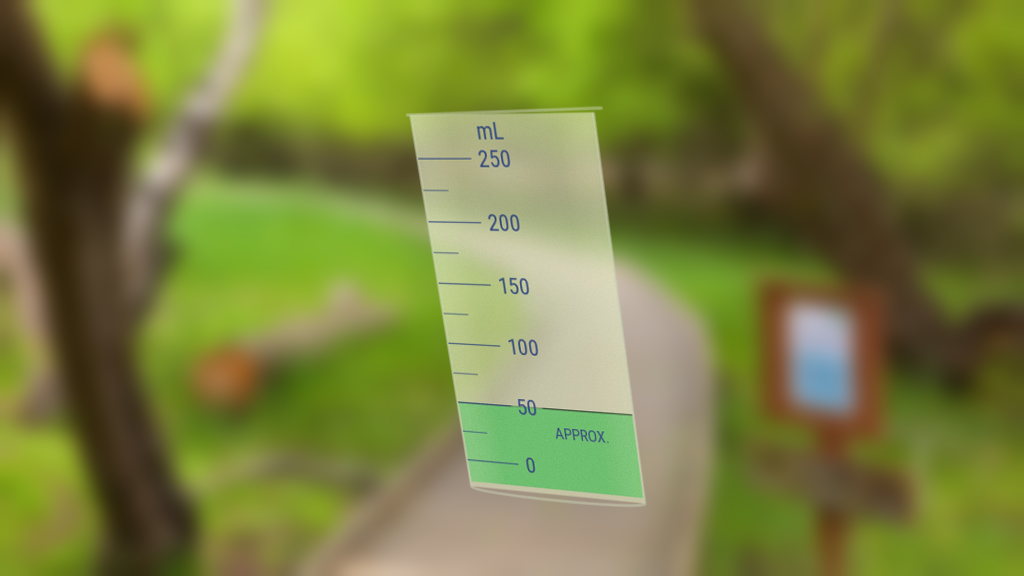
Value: 50mL
